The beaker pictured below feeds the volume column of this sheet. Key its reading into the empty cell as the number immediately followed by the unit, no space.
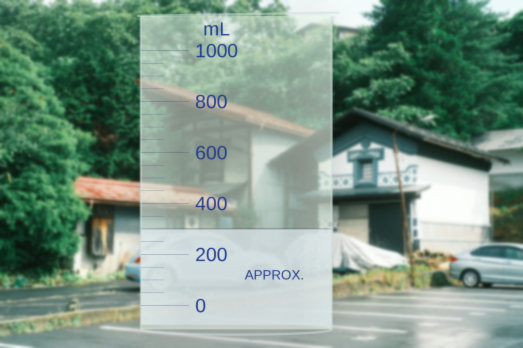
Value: 300mL
